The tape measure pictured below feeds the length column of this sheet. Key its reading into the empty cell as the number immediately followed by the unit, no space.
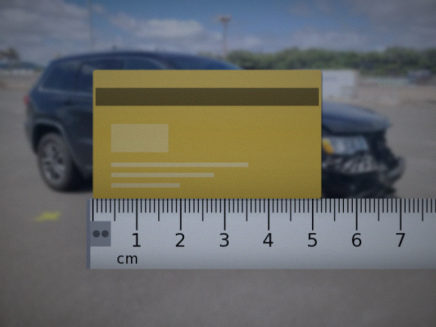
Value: 5.2cm
